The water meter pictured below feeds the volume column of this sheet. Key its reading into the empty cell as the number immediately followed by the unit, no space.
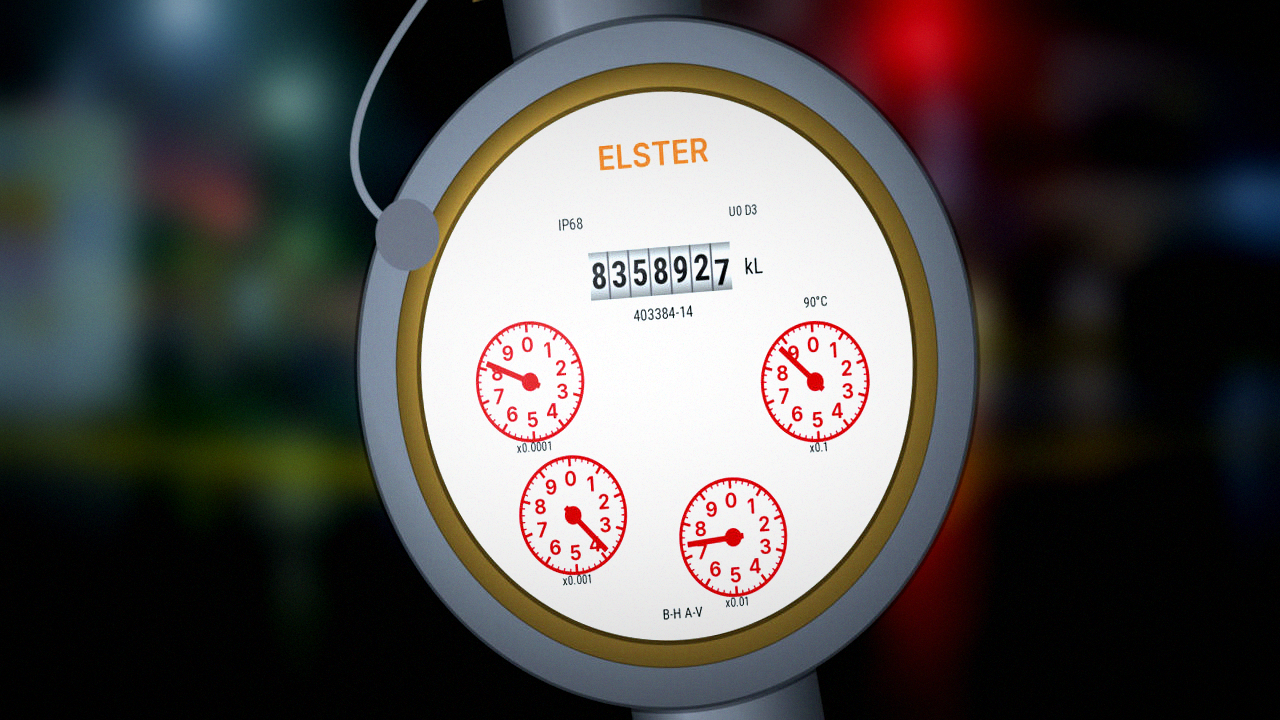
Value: 8358926.8738kL
